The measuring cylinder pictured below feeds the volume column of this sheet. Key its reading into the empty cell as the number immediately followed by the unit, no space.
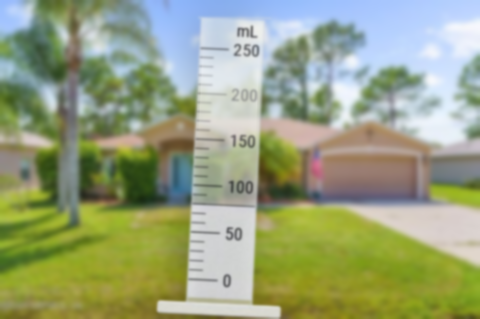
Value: 80mL
